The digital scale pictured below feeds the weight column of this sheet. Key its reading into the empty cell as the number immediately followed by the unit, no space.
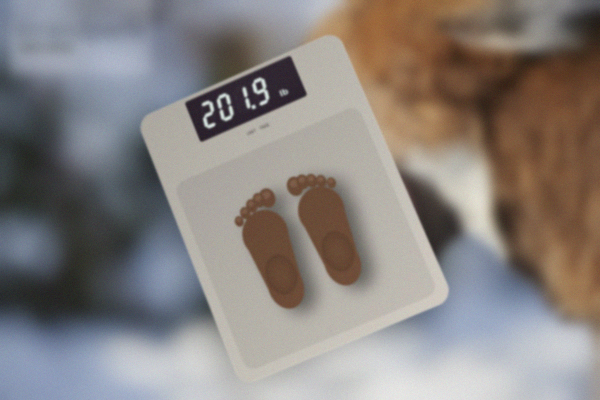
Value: 201.9lb
